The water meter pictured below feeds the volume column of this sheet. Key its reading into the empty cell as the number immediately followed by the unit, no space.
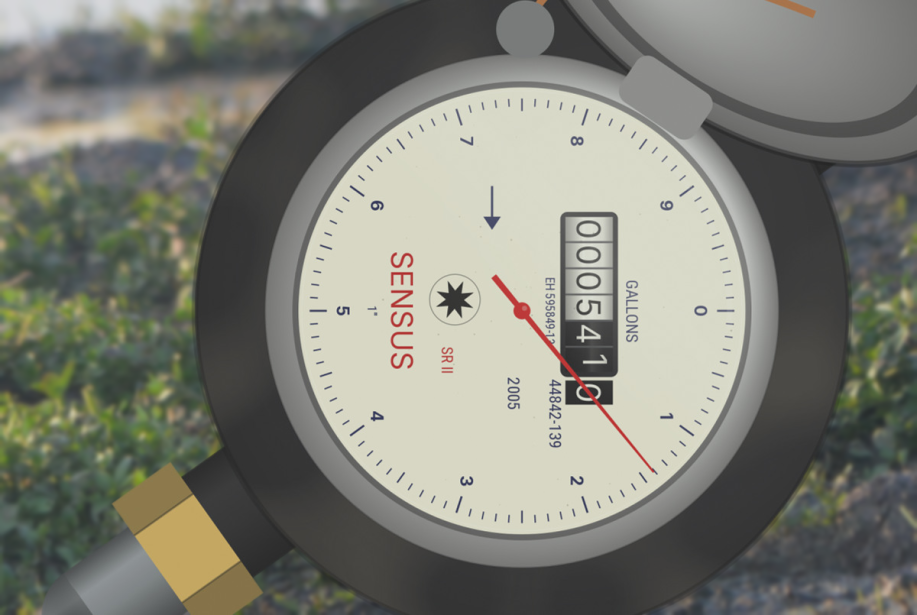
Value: 5411.4gal
